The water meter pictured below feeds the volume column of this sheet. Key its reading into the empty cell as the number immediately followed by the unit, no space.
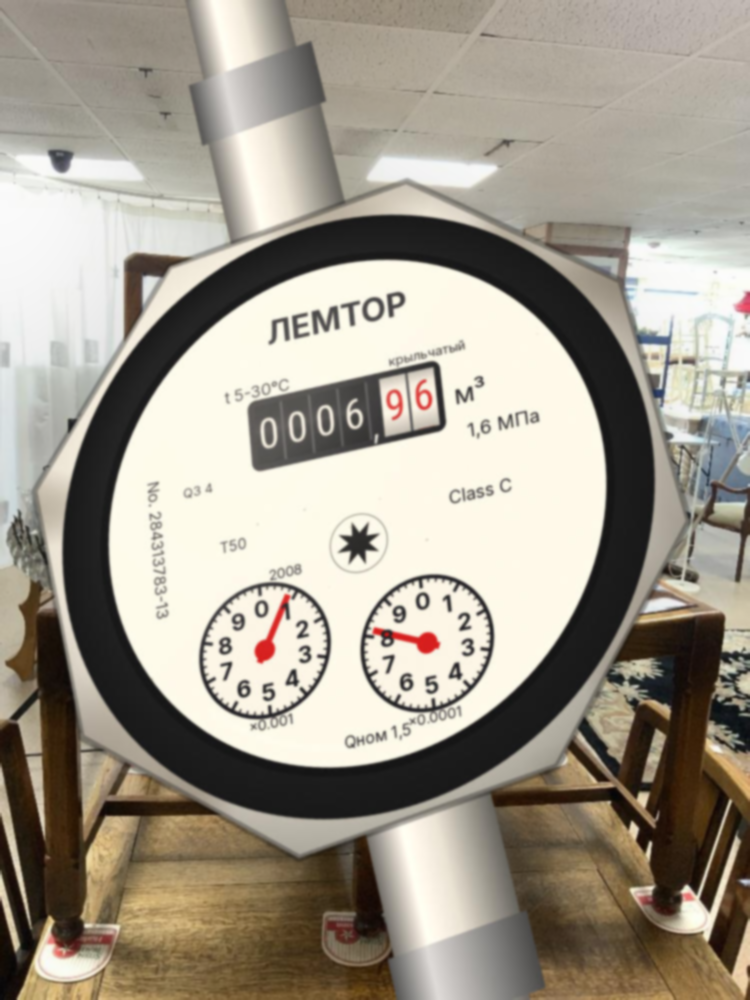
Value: 6.9608m³
